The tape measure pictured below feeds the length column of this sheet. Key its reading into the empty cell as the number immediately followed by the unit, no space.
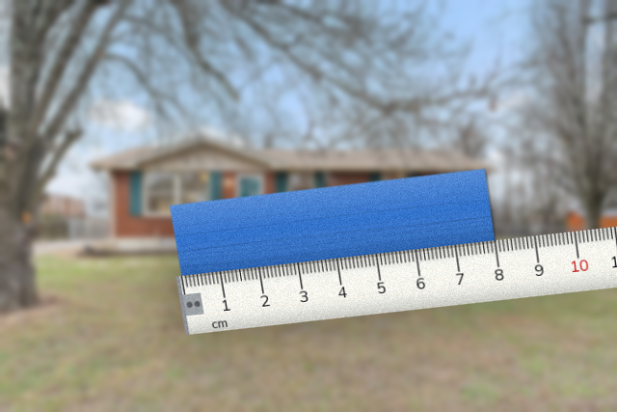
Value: 8cm
